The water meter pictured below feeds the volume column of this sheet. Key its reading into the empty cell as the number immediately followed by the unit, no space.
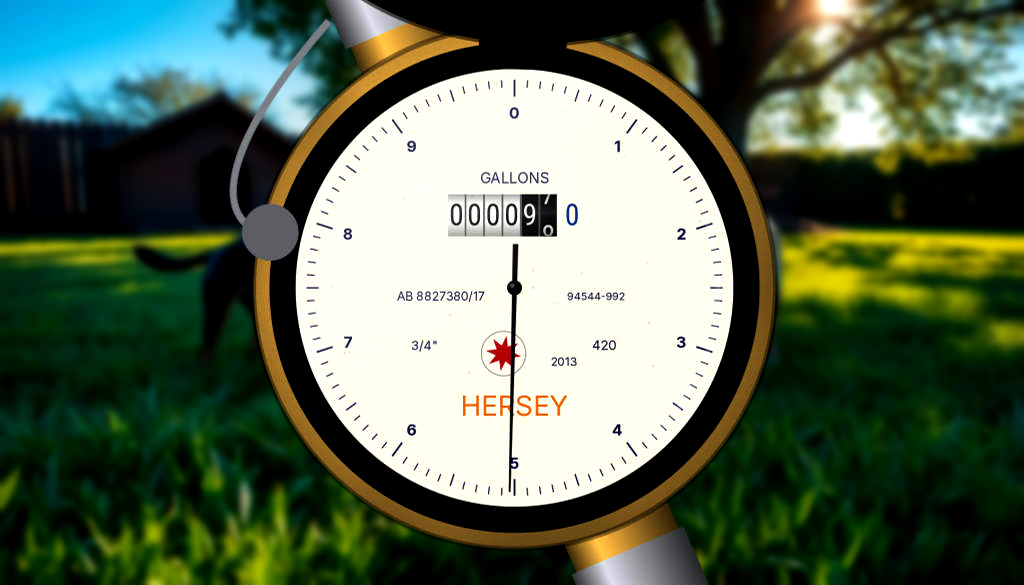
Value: 975.0gal
